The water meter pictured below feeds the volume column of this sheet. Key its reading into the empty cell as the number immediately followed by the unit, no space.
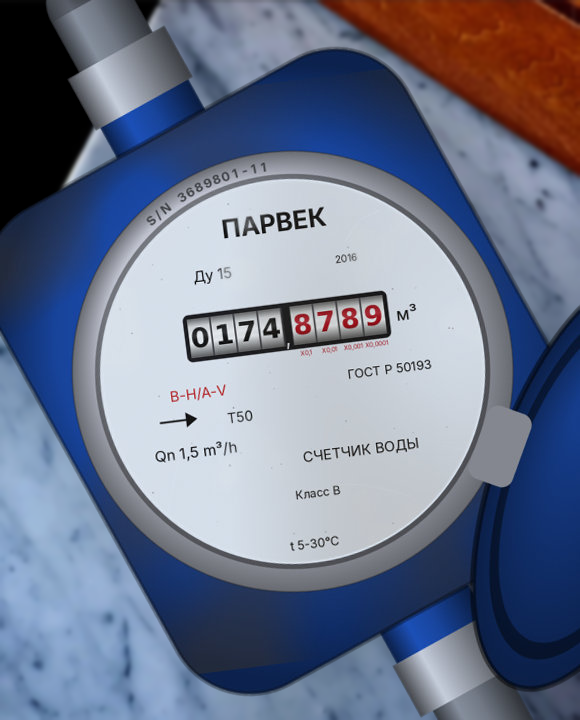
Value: 174.8789m³
